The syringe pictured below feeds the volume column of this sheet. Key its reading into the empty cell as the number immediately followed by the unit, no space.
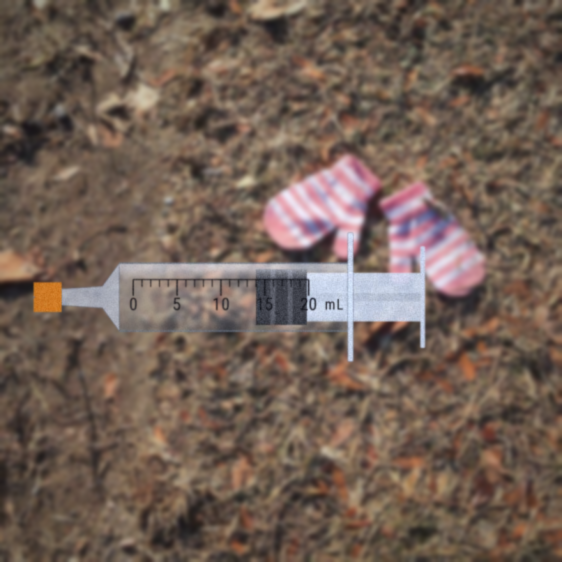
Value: 14mL
